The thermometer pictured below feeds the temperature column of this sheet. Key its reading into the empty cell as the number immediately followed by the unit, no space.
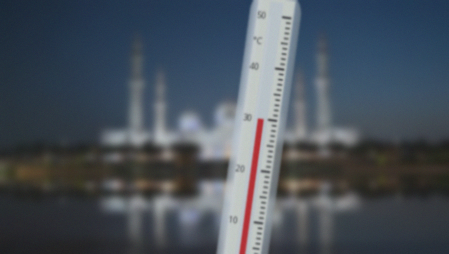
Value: 30°C
